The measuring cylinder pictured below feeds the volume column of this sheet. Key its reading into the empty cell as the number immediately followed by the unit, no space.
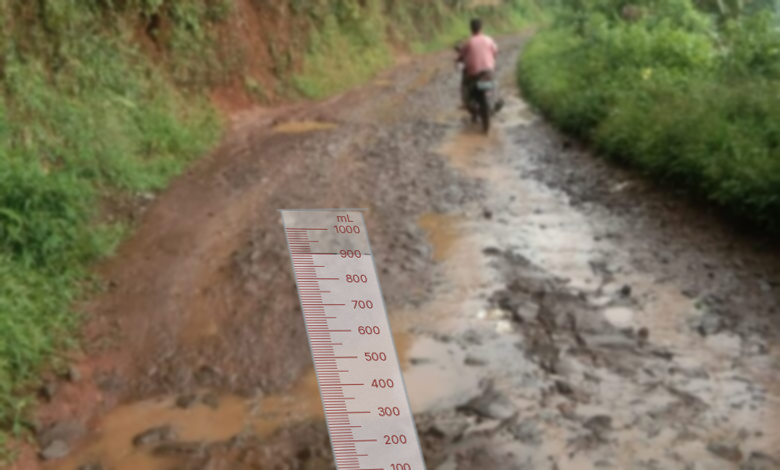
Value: 900mL
